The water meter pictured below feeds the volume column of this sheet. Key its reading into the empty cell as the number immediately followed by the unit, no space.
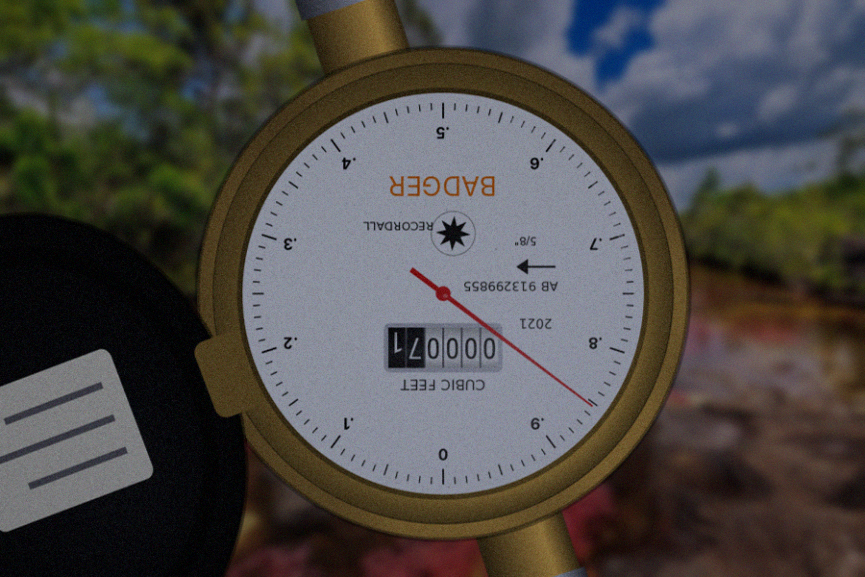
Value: 70.85ft³
